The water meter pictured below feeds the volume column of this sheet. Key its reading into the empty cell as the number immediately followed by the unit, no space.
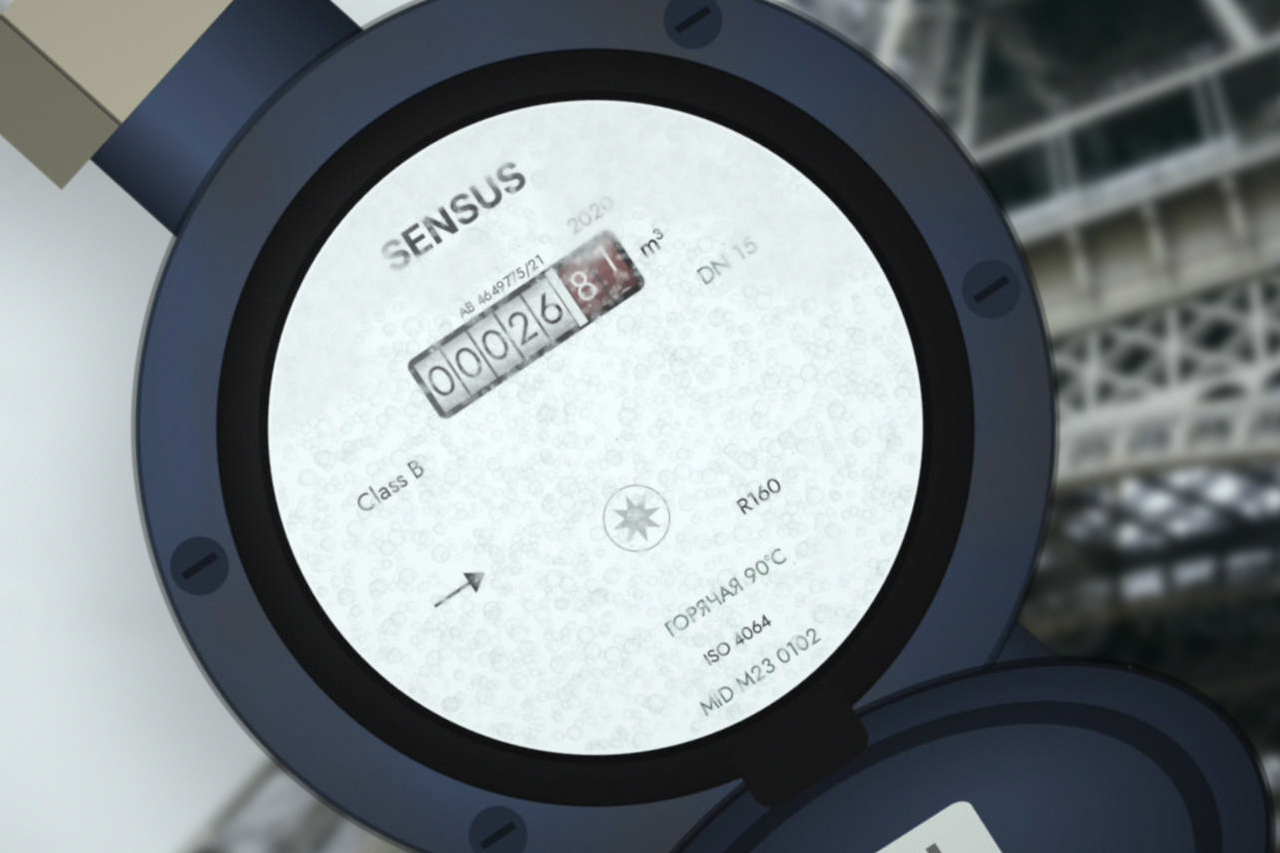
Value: 26.81m³
